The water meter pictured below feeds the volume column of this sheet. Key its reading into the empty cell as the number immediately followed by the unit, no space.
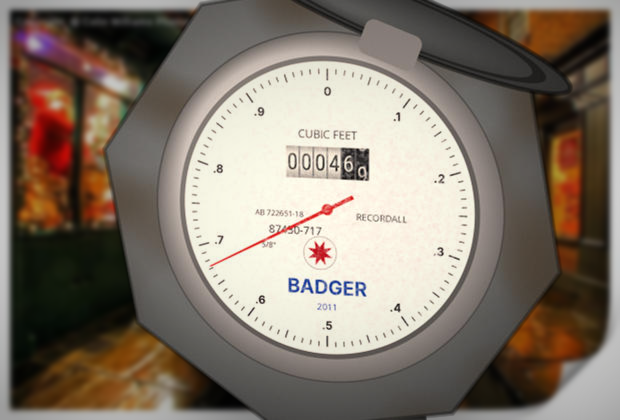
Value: 468.67ft³
